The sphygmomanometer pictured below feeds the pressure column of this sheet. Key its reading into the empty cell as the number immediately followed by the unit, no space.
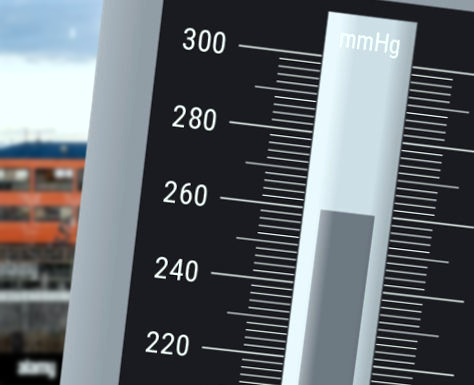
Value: 260mmHg
